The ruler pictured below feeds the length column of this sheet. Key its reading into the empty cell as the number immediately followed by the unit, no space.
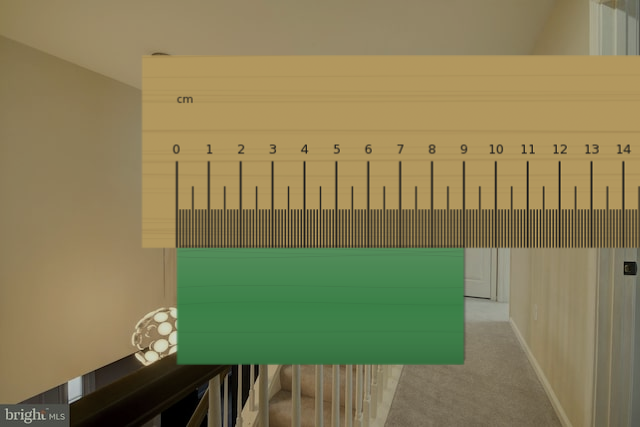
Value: 9cm
